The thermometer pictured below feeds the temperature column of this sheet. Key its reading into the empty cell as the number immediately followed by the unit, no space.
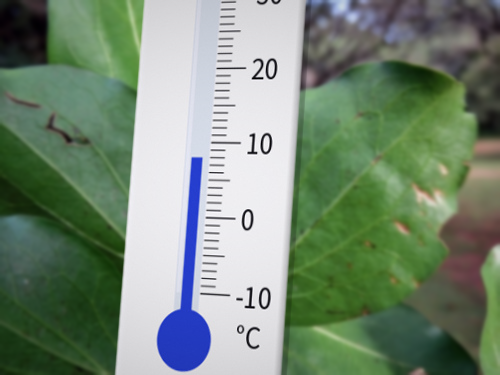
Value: 8°C
